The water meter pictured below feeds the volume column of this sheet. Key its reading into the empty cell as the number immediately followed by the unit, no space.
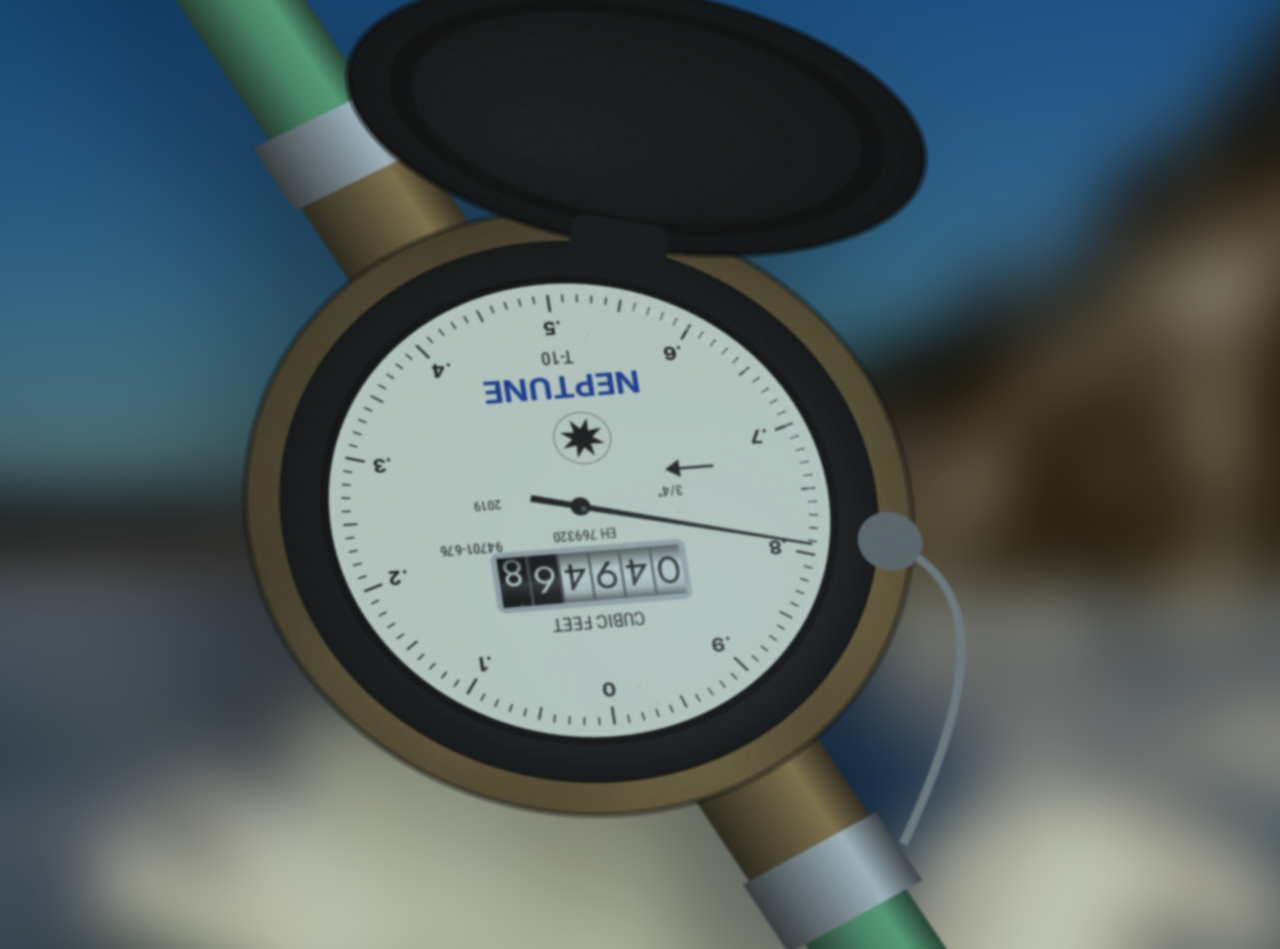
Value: 49467.79ft³
